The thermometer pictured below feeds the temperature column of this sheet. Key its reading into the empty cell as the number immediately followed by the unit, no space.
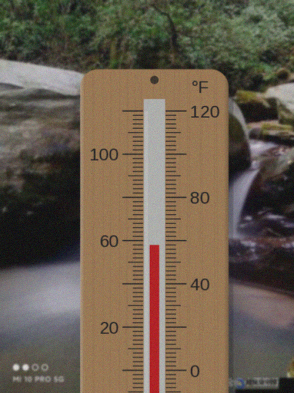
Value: 58°F
